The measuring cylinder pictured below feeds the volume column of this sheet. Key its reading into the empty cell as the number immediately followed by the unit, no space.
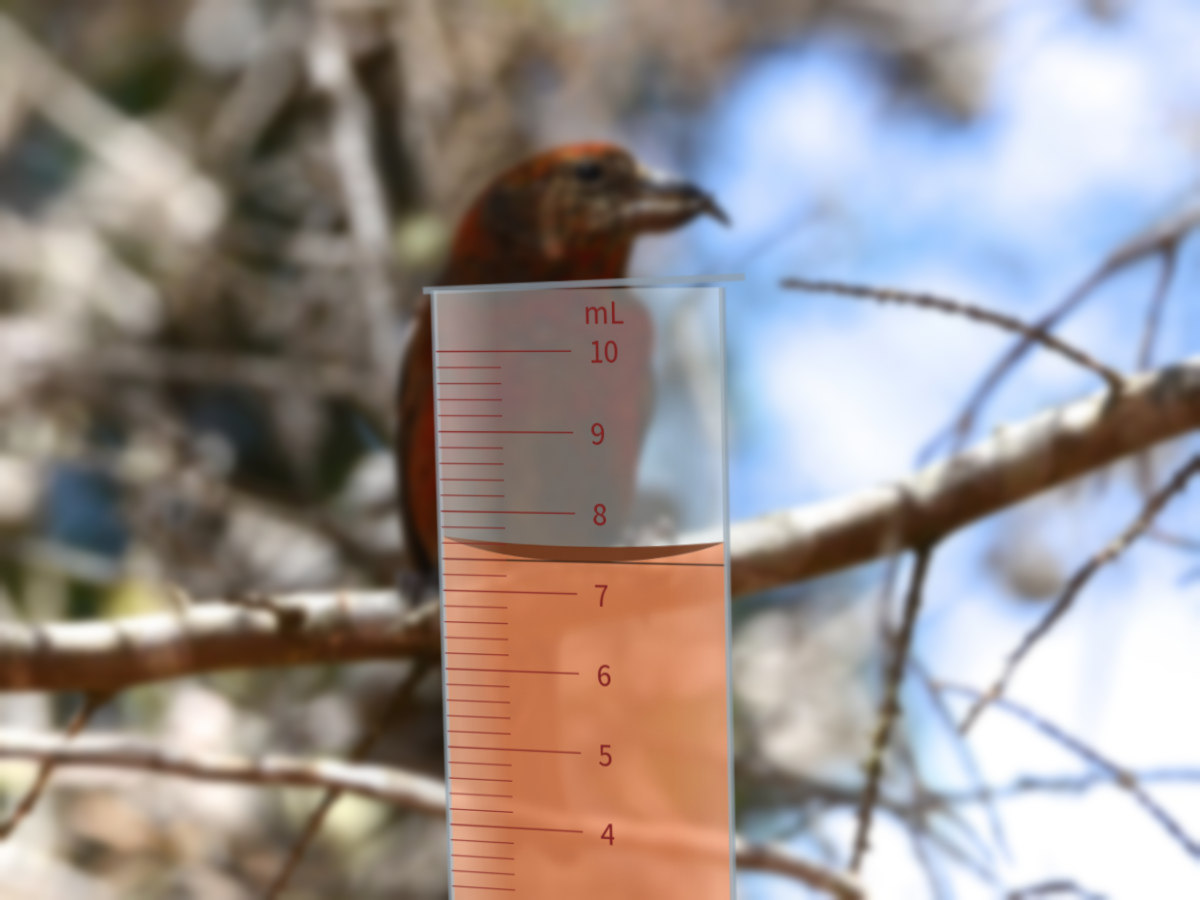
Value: 7.4mL
